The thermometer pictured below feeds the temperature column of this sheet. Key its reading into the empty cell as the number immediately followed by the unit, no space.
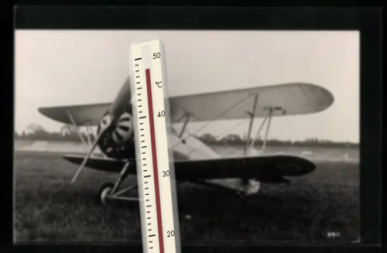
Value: 48°C
